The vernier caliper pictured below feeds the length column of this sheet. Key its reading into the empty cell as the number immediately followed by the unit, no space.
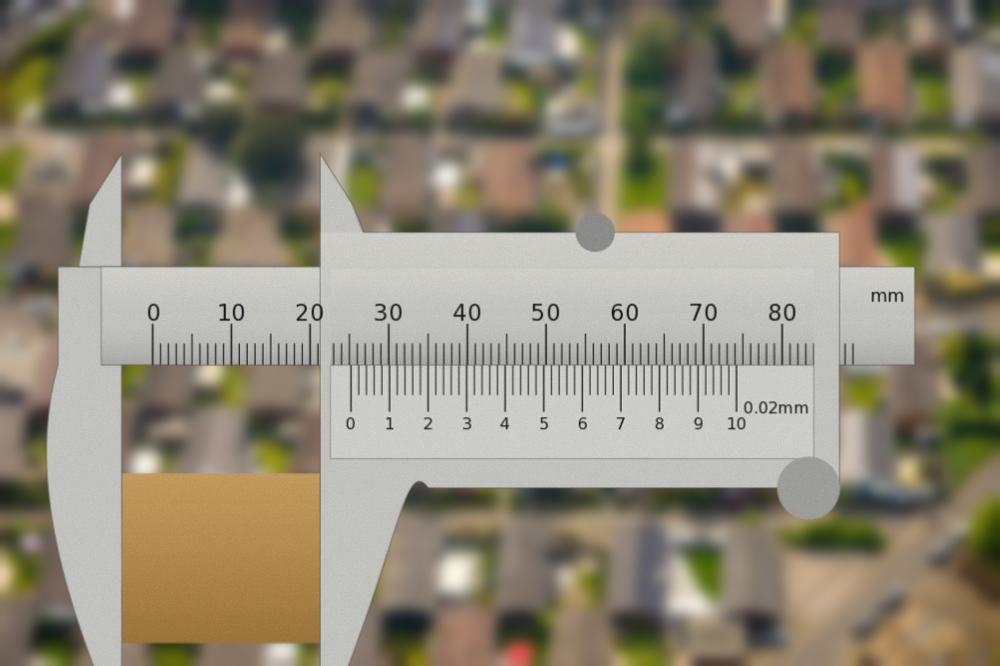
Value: 25.2mm
